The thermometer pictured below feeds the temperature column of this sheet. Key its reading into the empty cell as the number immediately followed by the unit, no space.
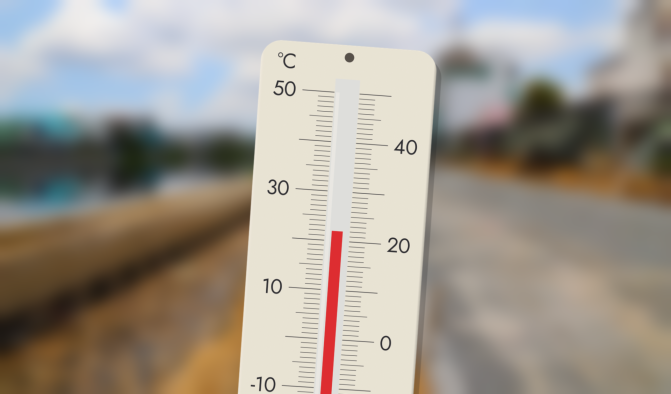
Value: 22°C
